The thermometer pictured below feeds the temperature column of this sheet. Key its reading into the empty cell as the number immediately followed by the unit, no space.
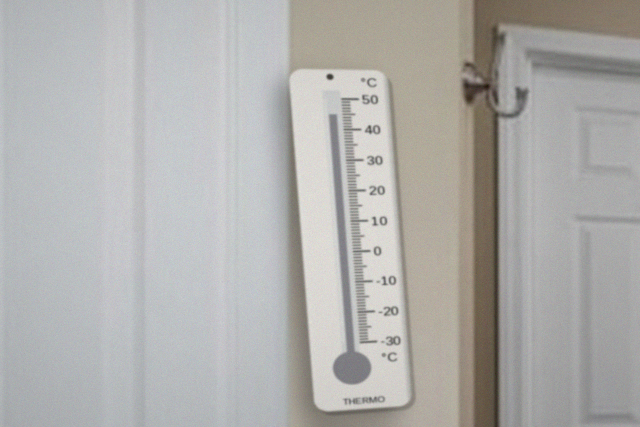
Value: 45°C
